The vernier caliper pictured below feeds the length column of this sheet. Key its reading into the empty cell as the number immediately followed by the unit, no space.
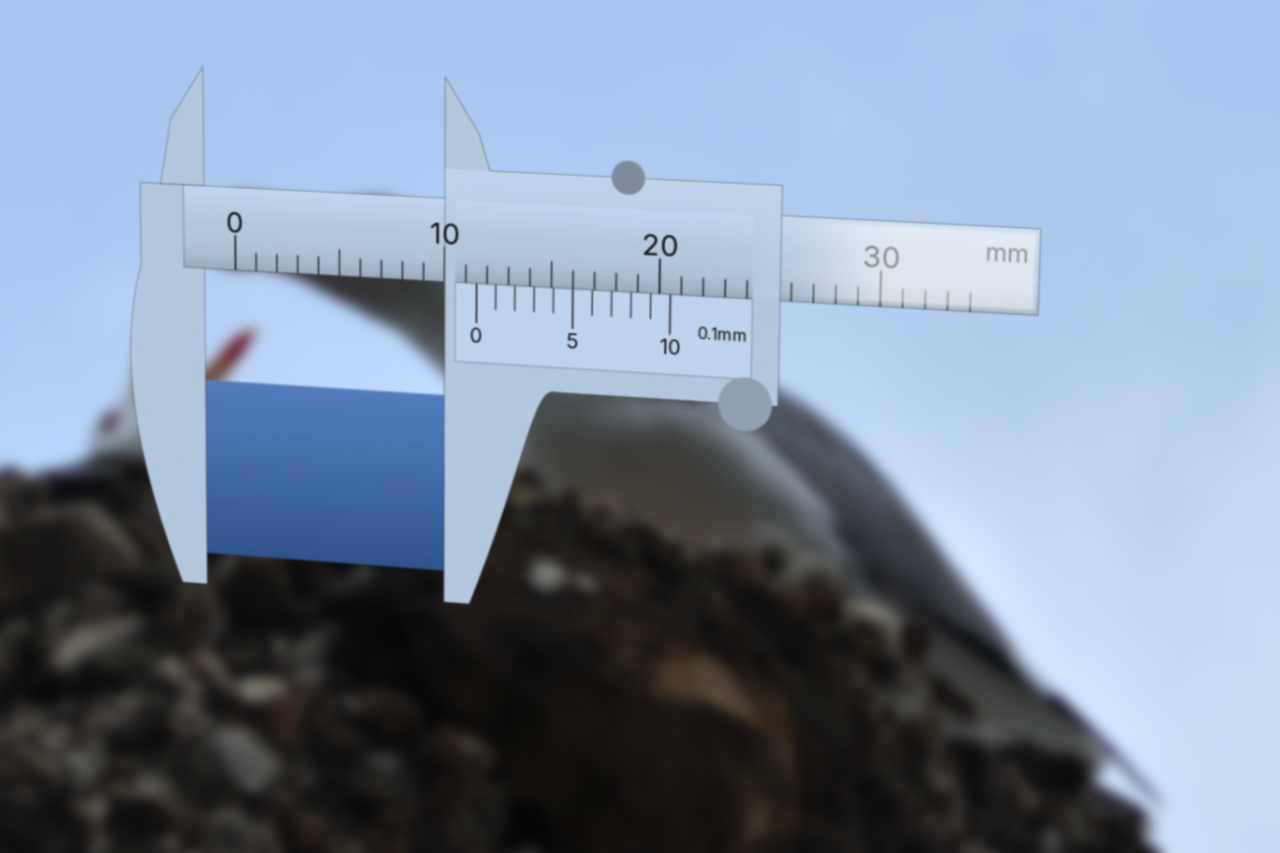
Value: 11.5mm
